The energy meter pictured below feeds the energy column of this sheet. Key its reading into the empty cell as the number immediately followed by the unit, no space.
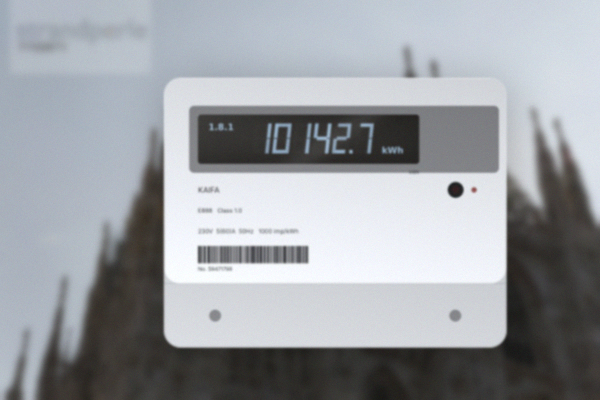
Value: 10142.7kWh
